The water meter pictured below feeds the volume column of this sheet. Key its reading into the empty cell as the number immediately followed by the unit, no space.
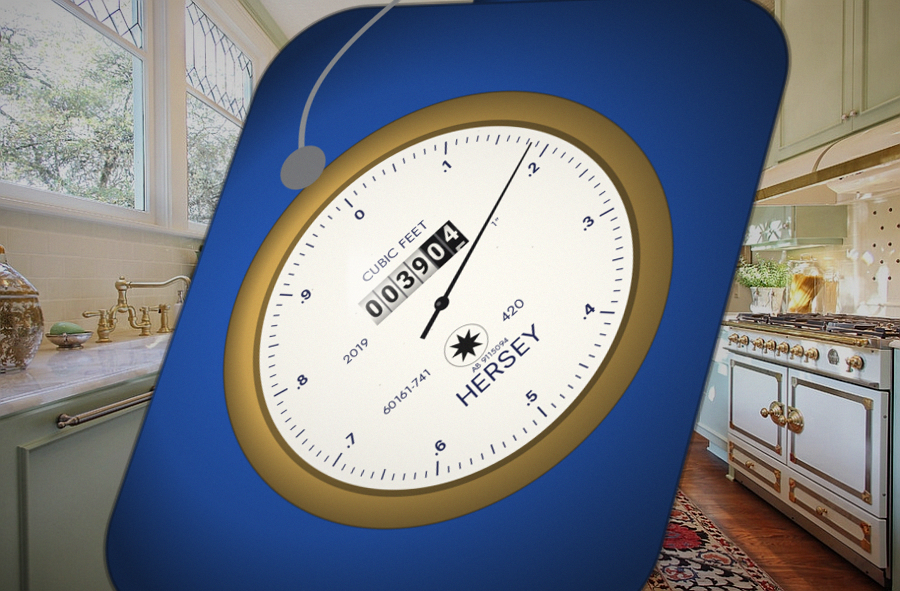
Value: 3904.18ft³
